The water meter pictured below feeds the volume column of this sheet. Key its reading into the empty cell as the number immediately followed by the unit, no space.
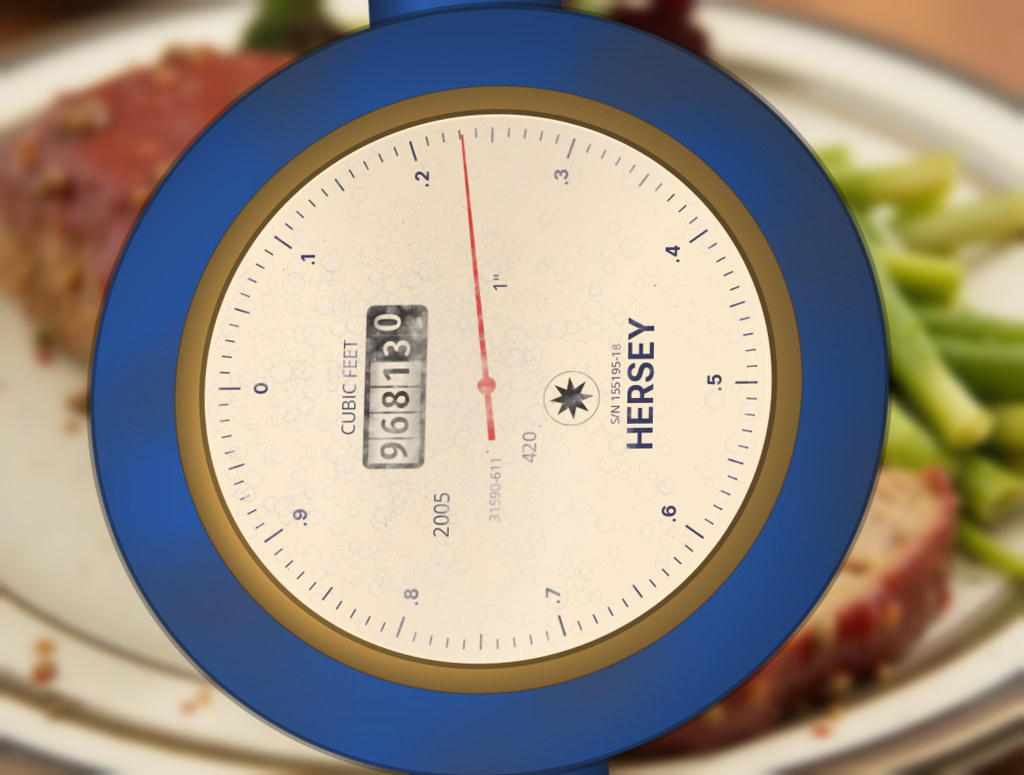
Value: 968130.23ft³
